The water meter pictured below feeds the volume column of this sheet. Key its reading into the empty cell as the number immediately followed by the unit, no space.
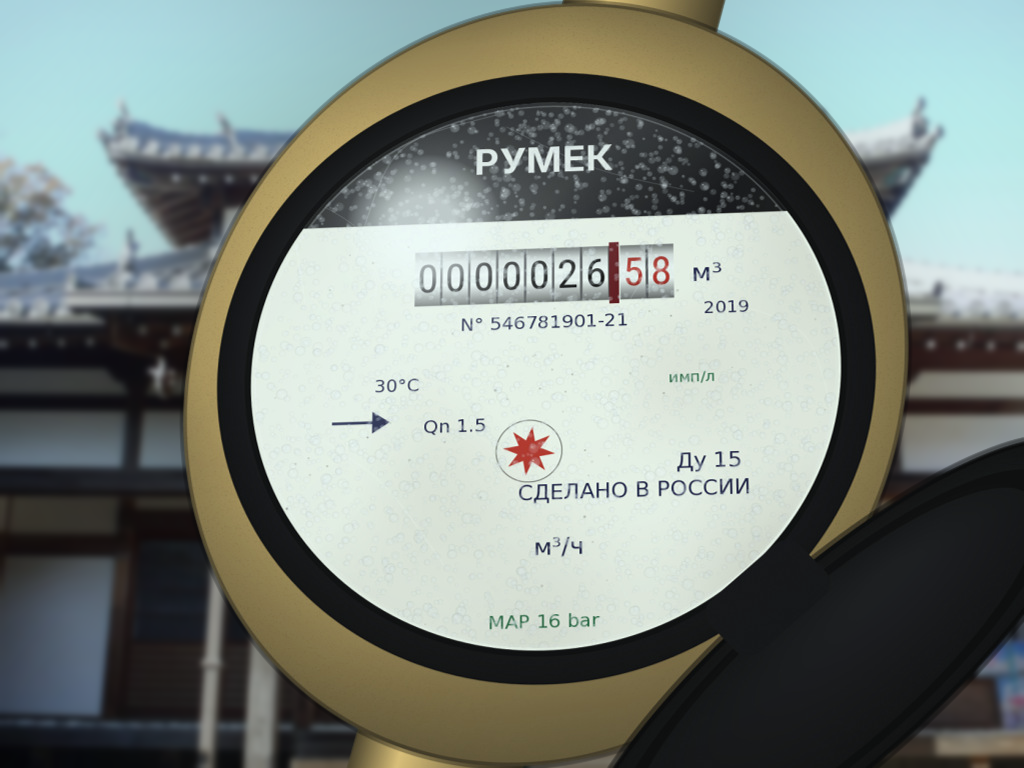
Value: 26.58m³
